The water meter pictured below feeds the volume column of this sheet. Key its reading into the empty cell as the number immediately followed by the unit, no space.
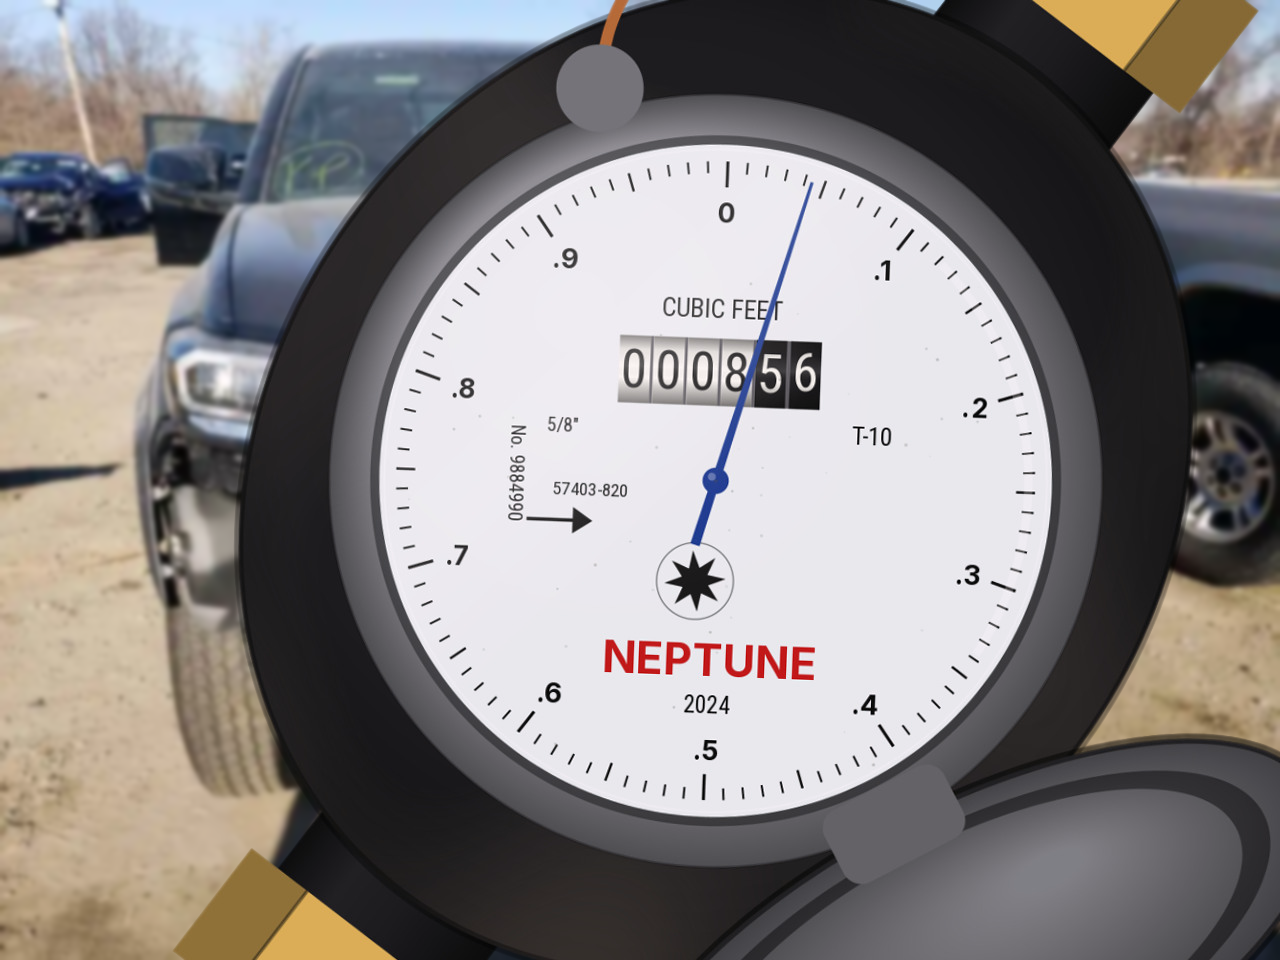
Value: 856.04ft³
